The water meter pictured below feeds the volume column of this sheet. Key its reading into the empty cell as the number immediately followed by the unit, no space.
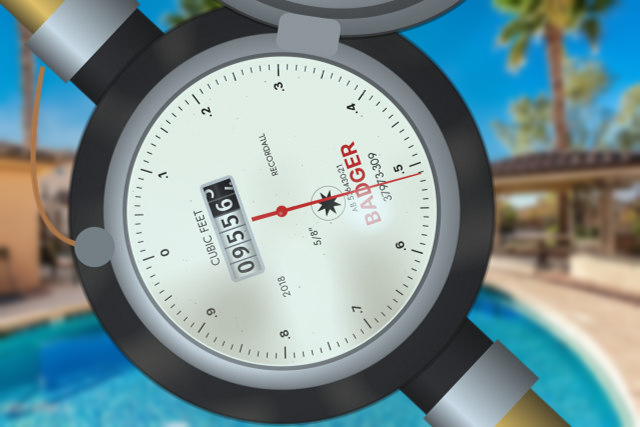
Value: 95563.51ft³
